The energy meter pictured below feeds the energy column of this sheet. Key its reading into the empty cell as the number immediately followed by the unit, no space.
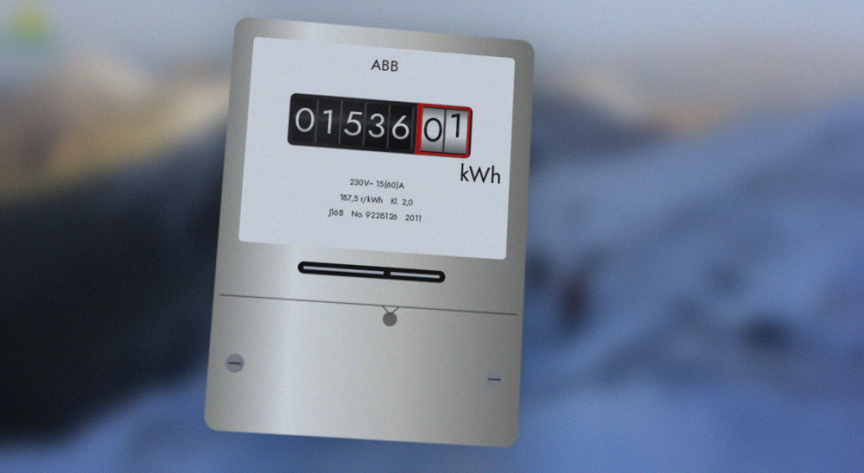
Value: 1536.01kWh
